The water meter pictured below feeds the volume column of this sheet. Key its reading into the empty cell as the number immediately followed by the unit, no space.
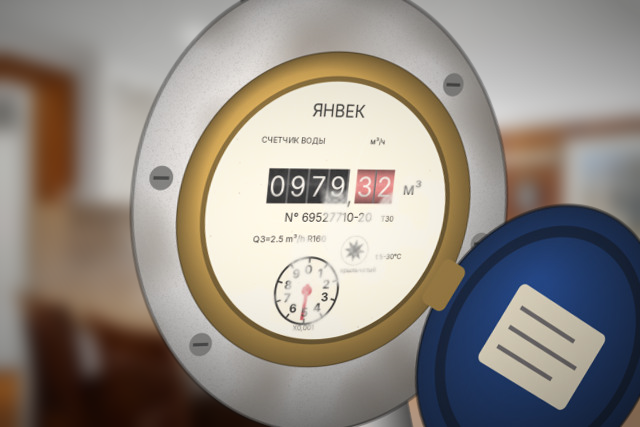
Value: 979.325m³
